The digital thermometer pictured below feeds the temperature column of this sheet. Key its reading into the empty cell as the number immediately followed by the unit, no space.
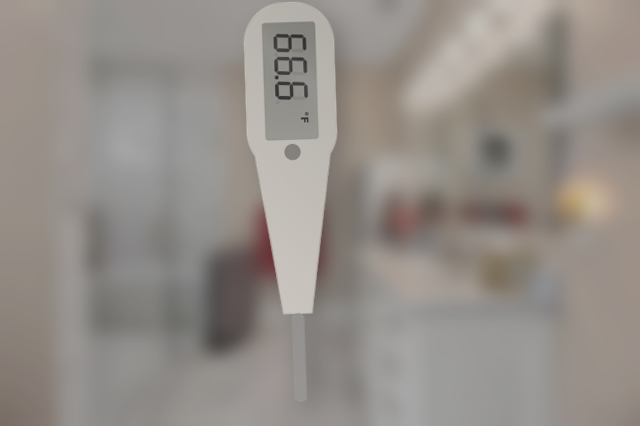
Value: 66.6°F
